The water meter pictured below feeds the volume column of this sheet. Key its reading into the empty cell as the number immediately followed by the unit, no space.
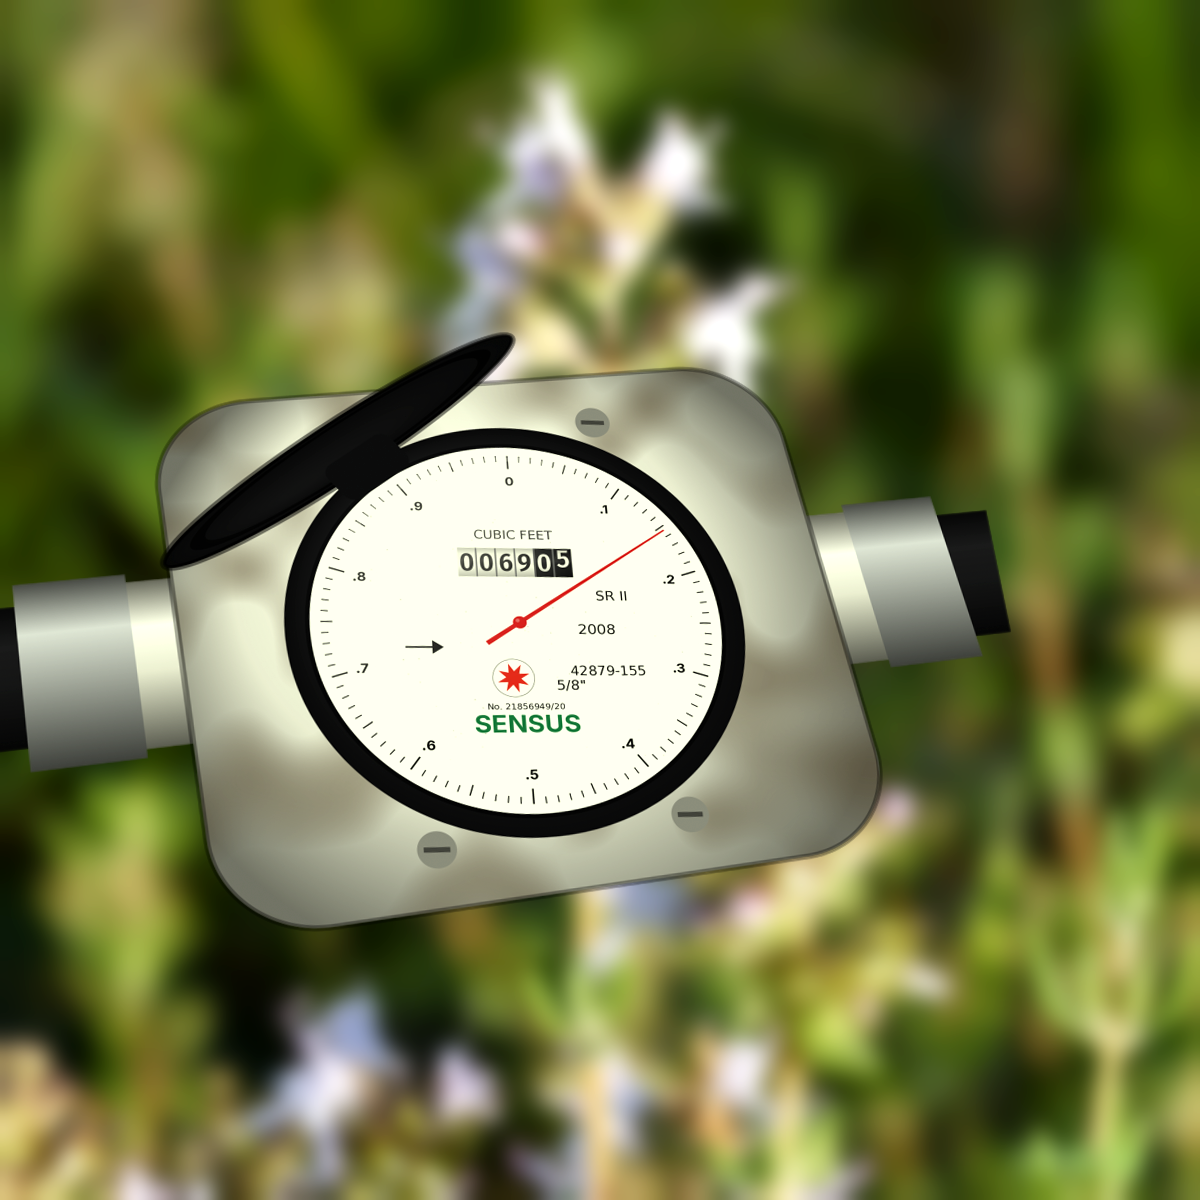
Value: 6905.15ft³
